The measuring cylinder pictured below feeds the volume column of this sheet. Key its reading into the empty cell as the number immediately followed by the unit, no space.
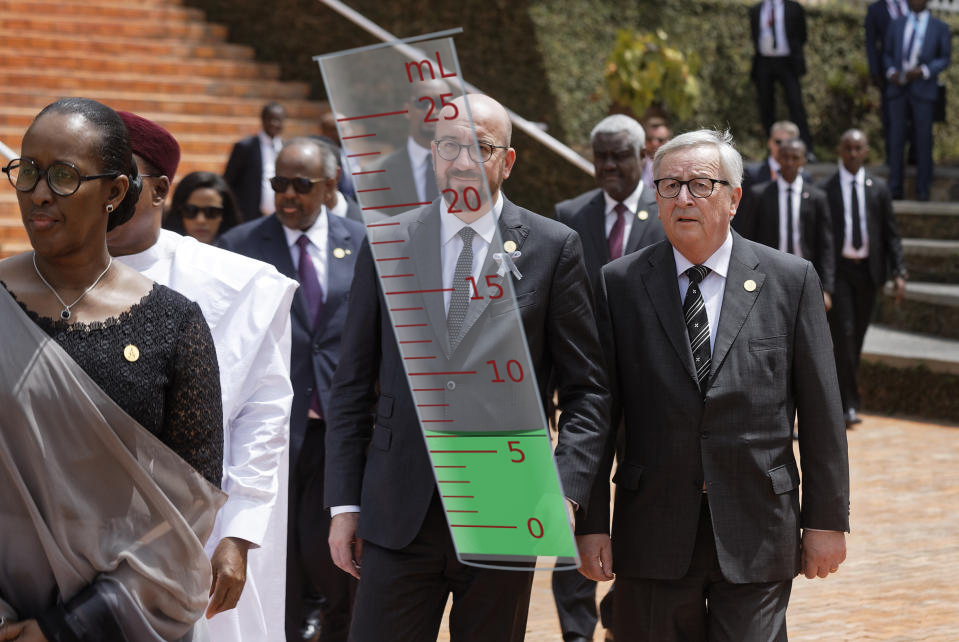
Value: 6mL
